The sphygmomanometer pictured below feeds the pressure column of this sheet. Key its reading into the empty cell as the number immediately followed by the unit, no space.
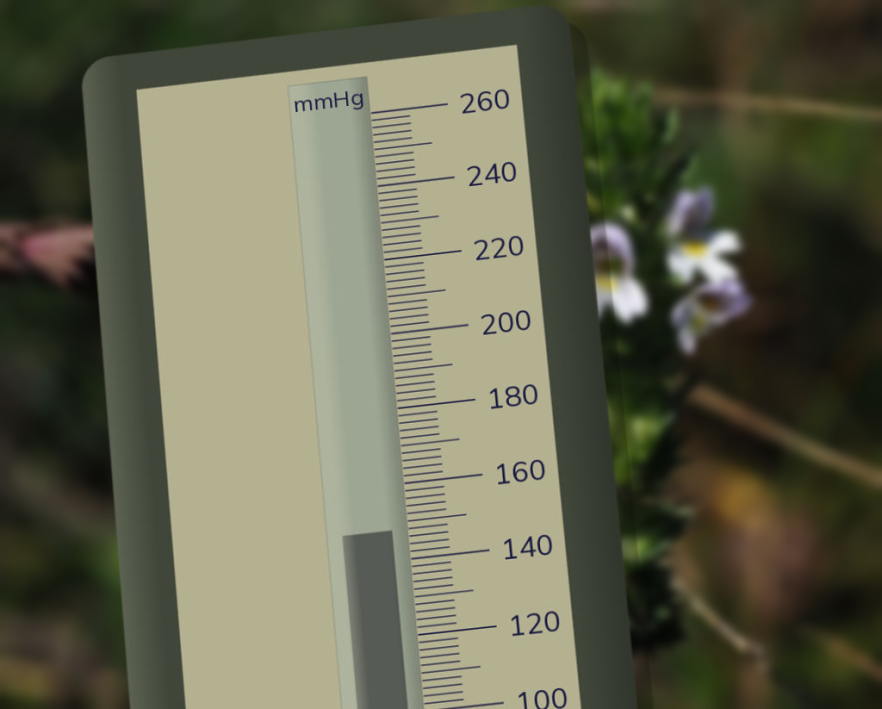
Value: 148mmHg
